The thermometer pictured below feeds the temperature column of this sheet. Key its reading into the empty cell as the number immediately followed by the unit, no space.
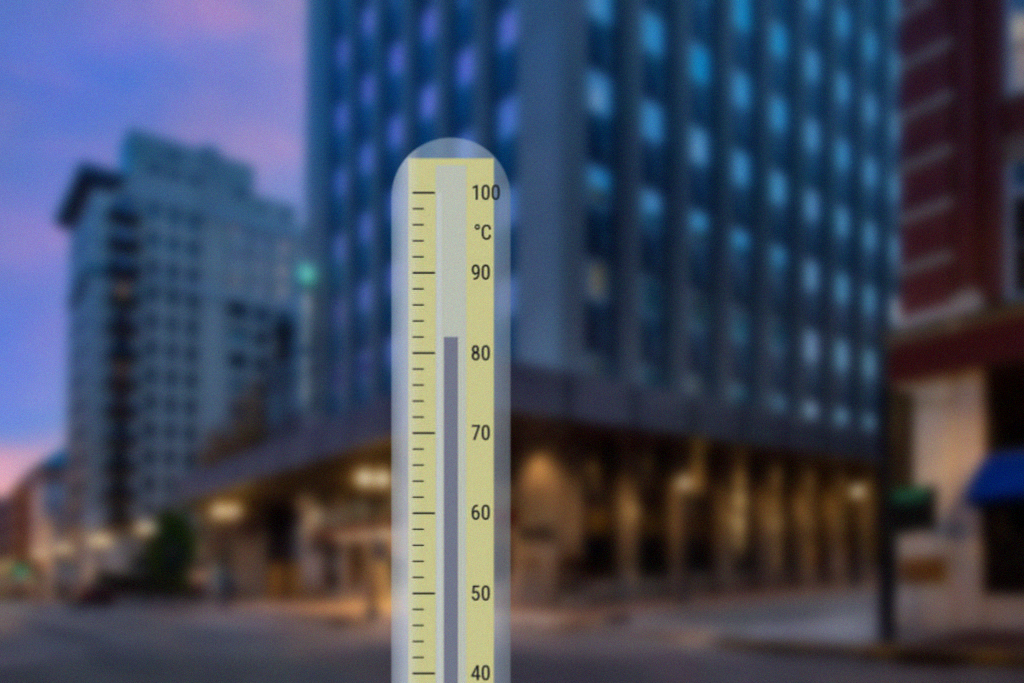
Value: 82°C
